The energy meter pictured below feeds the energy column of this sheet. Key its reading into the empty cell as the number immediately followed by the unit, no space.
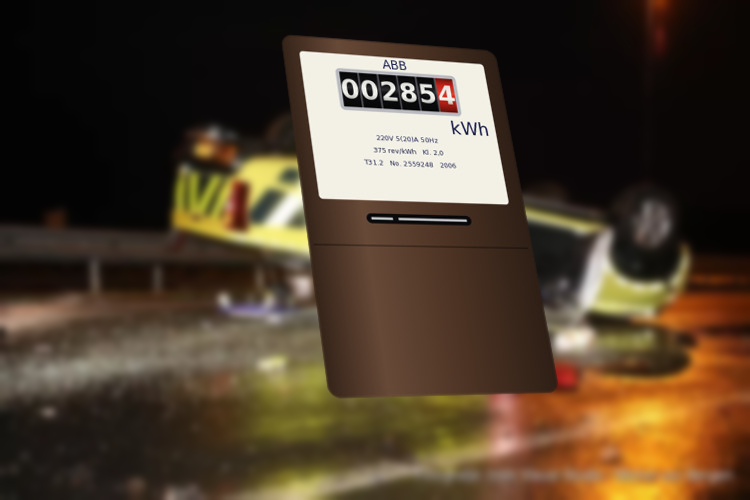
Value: 285.4kWh
